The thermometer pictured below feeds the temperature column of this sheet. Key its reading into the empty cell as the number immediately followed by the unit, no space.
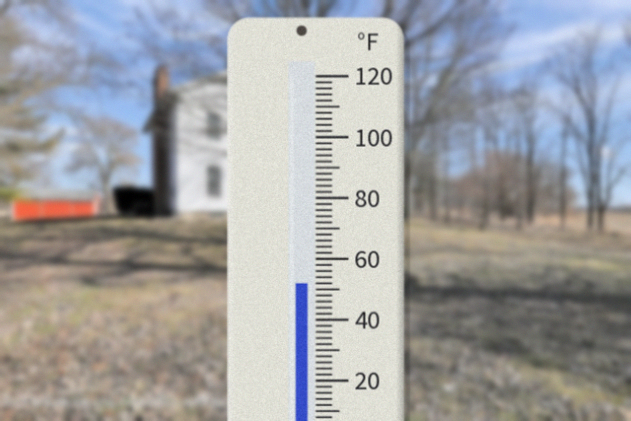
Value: 52°F
